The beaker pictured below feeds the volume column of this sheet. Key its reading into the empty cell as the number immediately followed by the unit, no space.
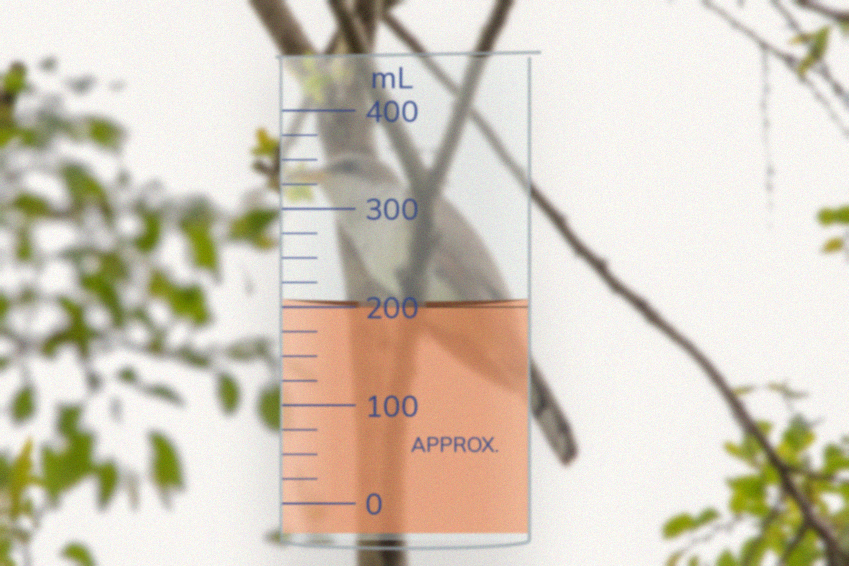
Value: 200mL
